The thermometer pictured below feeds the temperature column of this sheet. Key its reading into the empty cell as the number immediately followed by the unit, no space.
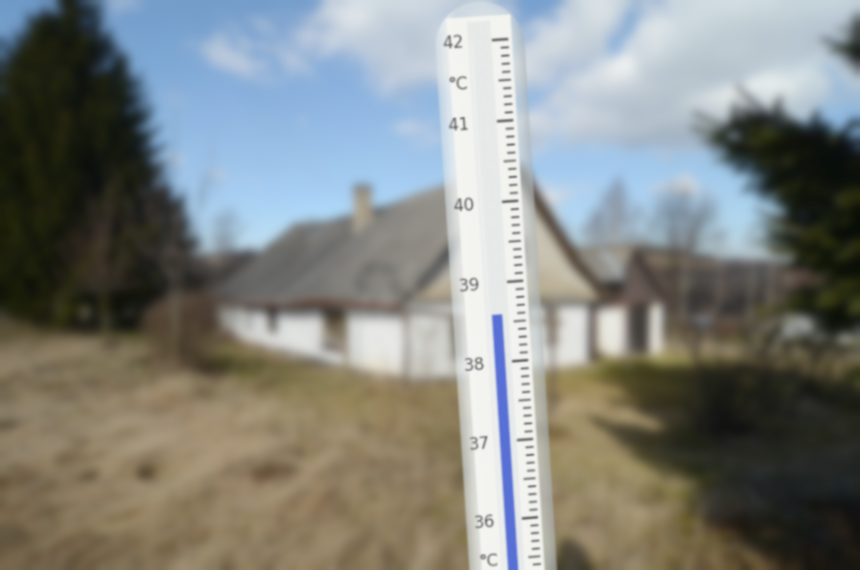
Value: 38.6°C
